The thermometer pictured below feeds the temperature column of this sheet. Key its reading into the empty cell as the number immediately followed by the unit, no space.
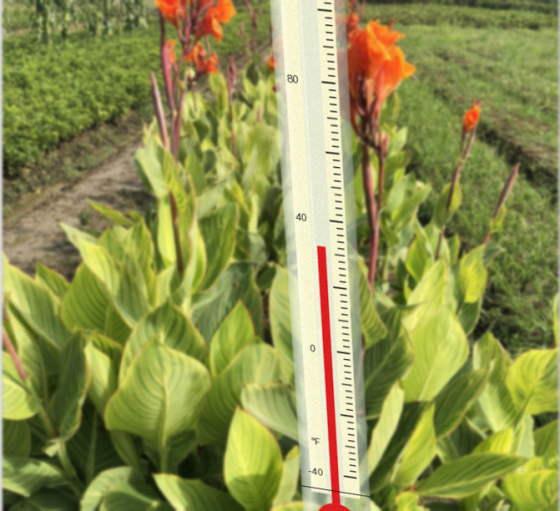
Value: 32°F
